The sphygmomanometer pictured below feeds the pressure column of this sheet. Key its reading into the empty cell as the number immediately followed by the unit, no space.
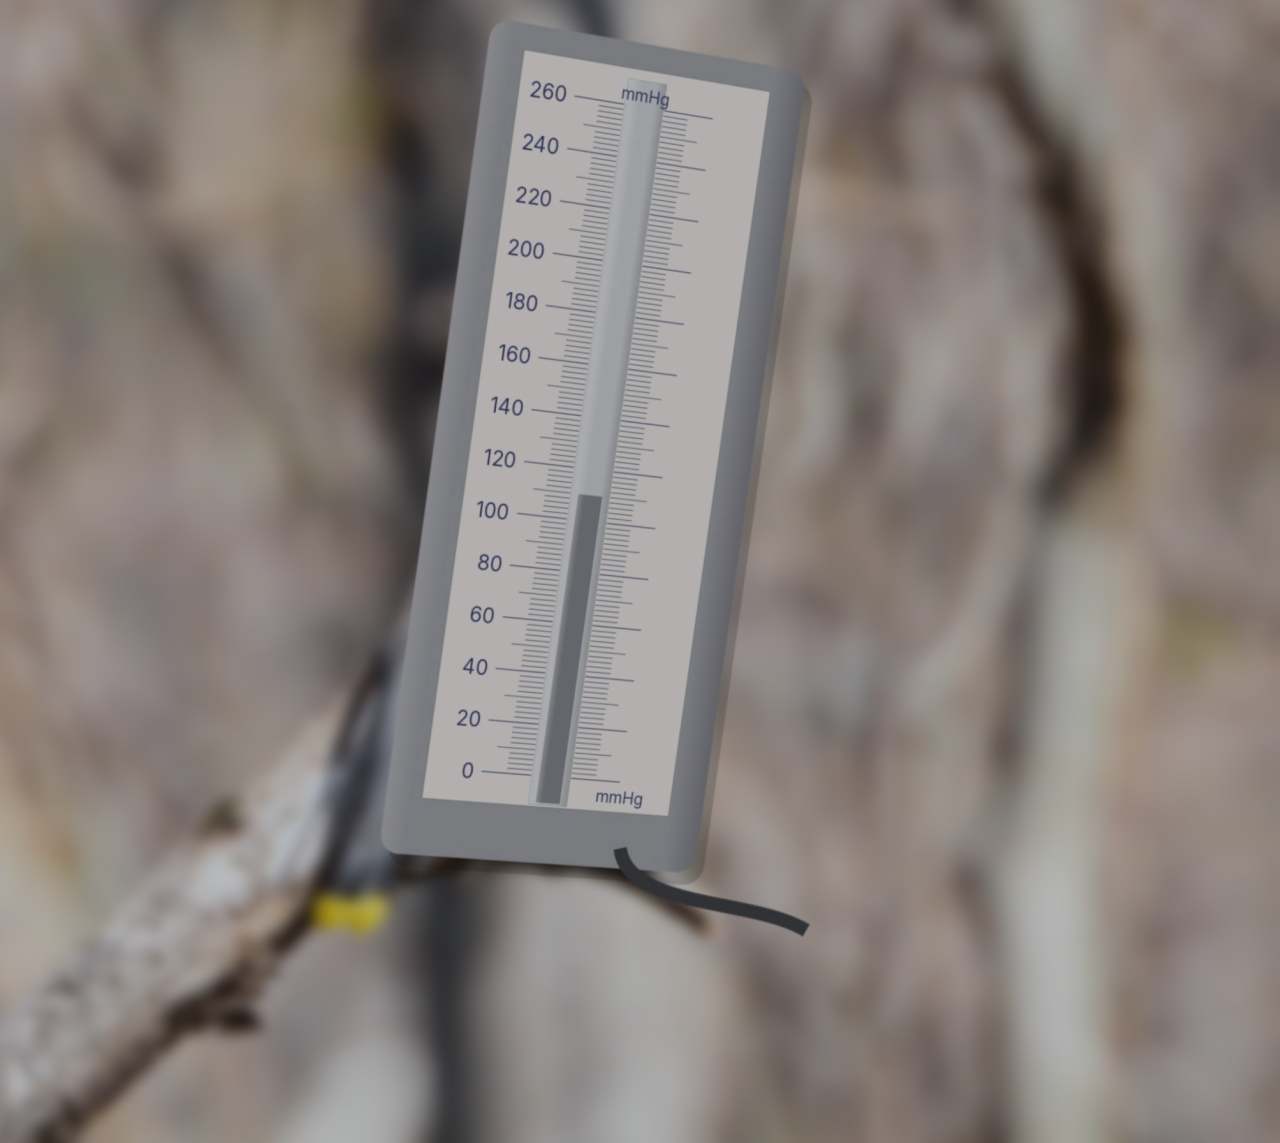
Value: 110mmHg
